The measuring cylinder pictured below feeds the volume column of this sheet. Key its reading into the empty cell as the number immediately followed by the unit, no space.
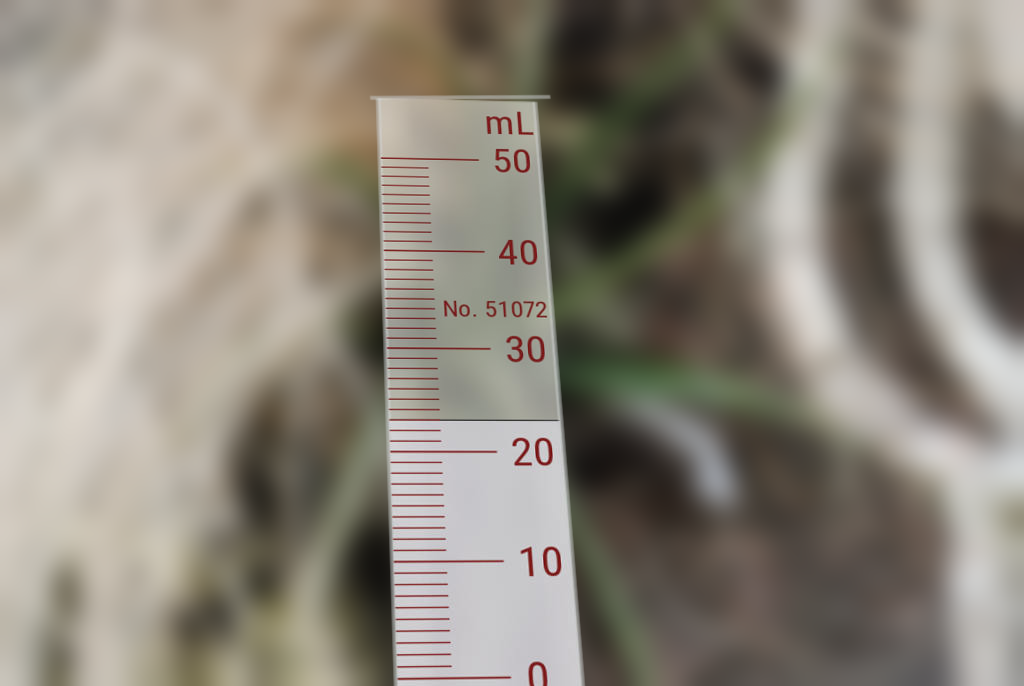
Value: 23mL
